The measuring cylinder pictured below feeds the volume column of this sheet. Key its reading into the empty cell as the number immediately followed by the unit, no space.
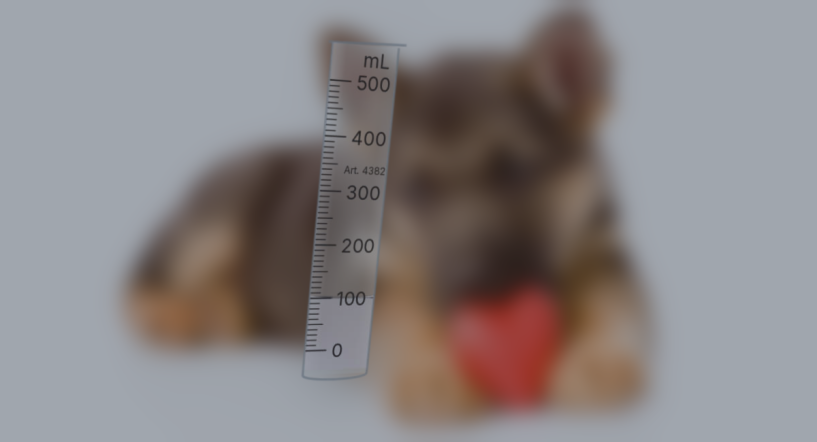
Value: 100mL
